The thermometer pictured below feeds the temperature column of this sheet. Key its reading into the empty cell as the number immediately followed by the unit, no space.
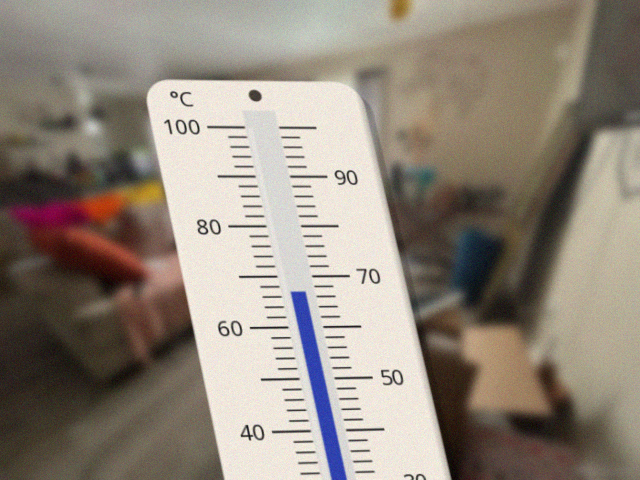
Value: 67°C
